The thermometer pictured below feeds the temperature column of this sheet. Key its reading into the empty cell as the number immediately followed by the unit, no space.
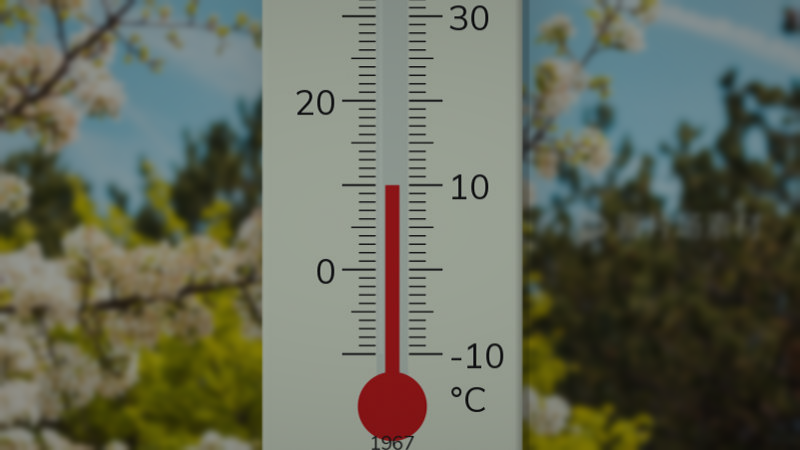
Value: 10°C
